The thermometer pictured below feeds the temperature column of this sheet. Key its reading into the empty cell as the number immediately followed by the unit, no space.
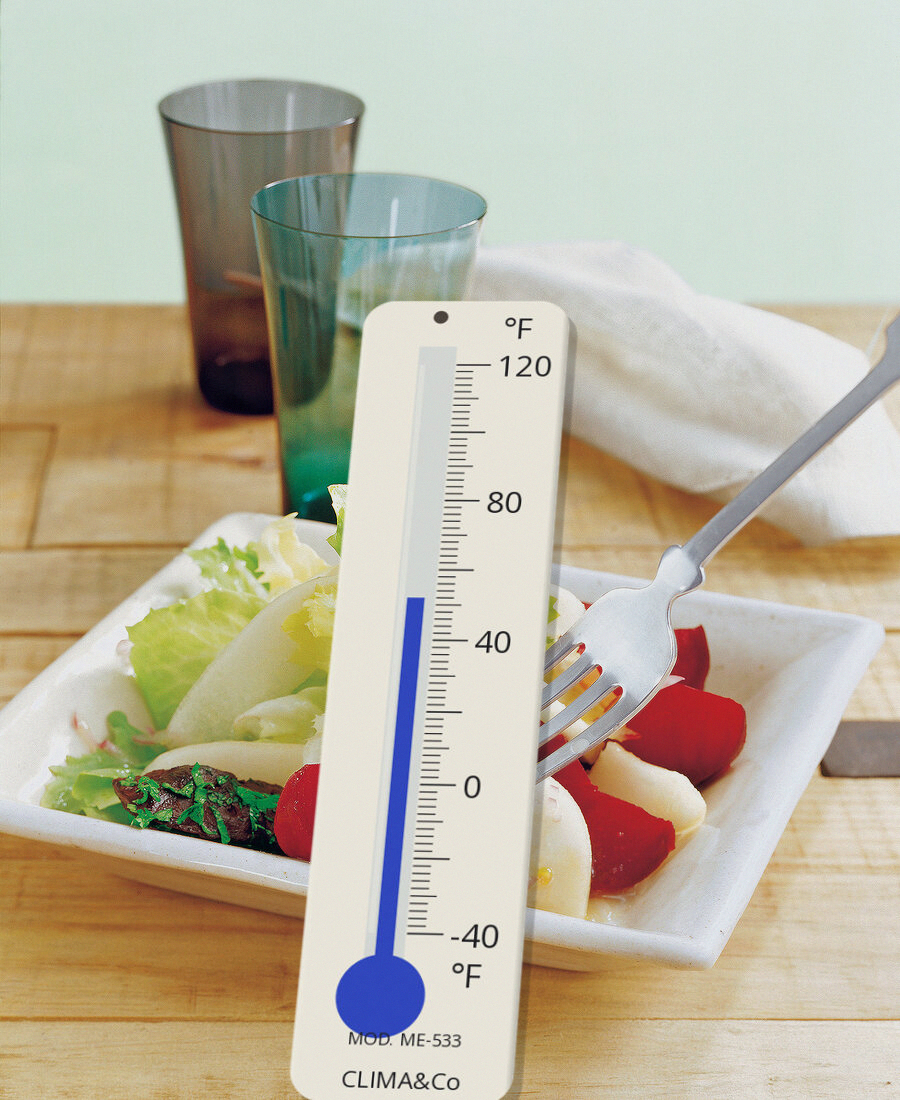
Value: 52°F
